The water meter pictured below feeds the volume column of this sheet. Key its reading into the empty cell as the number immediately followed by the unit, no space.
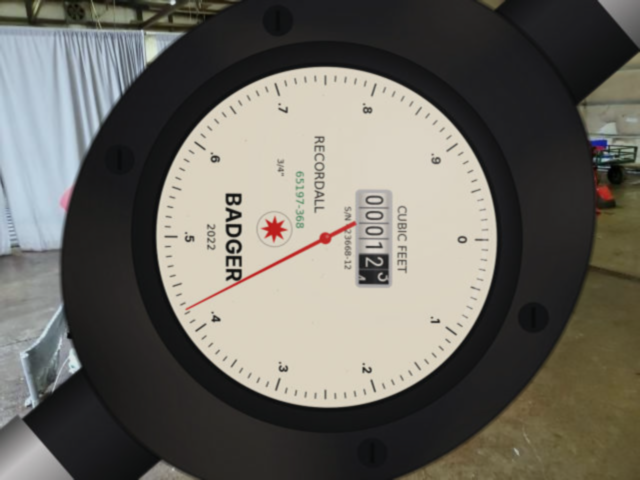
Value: 123.42ft³
